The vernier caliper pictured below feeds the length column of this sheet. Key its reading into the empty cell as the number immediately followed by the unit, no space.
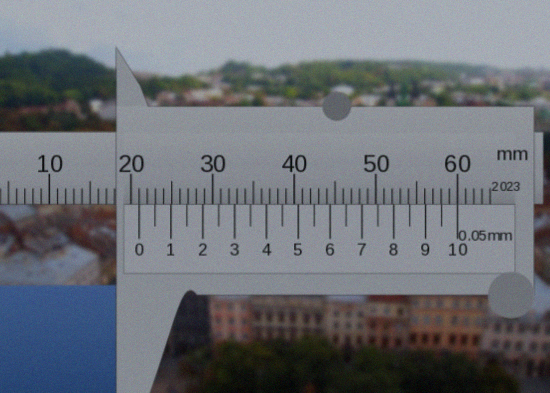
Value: 21.0mm
